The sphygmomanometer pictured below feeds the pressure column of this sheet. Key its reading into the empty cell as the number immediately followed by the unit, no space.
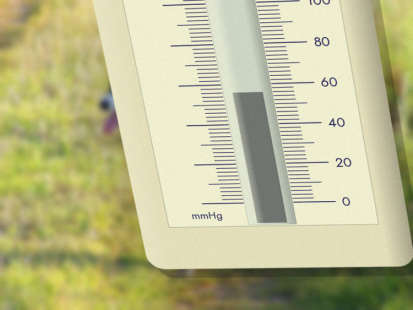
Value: 56mmHg
